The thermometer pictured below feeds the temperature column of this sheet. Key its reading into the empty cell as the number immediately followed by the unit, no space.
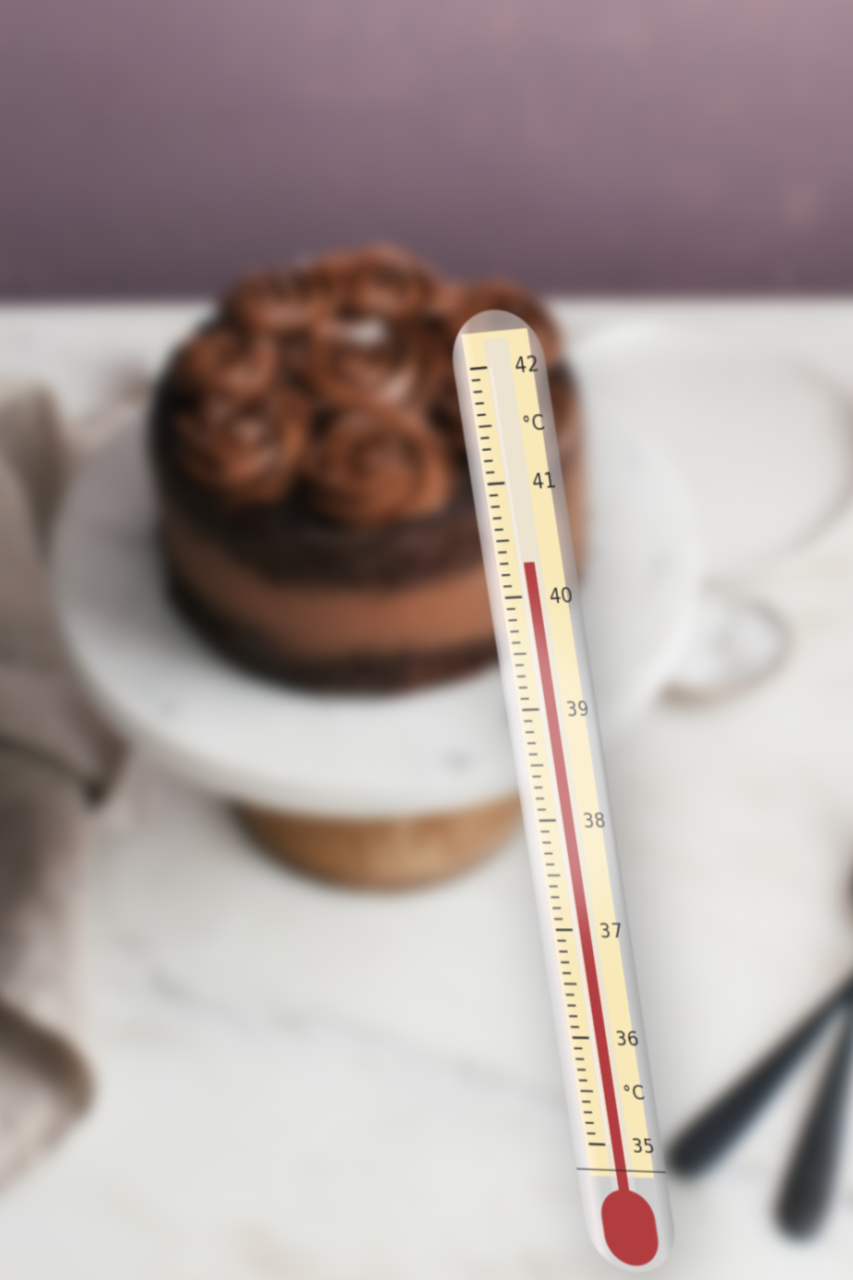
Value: 40.3°C
